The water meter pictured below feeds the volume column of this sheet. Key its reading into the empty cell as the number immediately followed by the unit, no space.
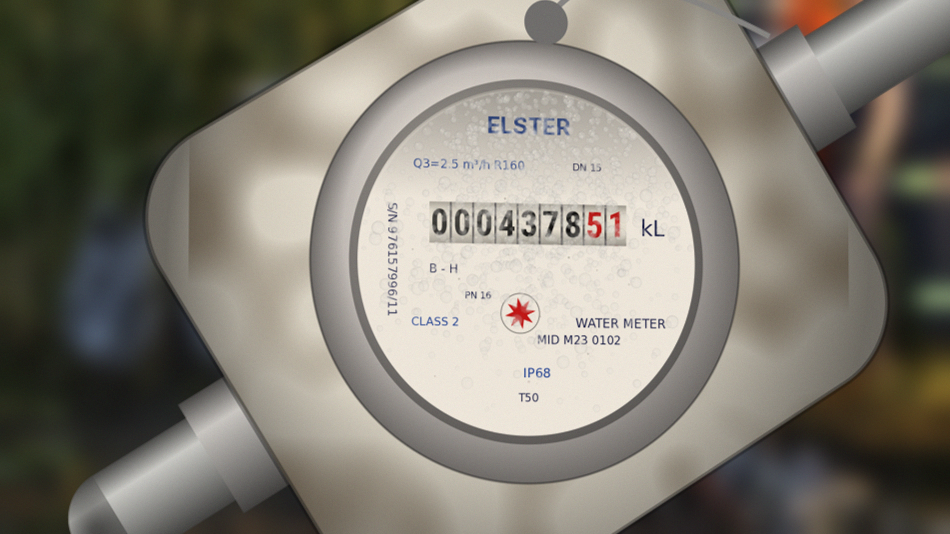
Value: 4378.51kL
